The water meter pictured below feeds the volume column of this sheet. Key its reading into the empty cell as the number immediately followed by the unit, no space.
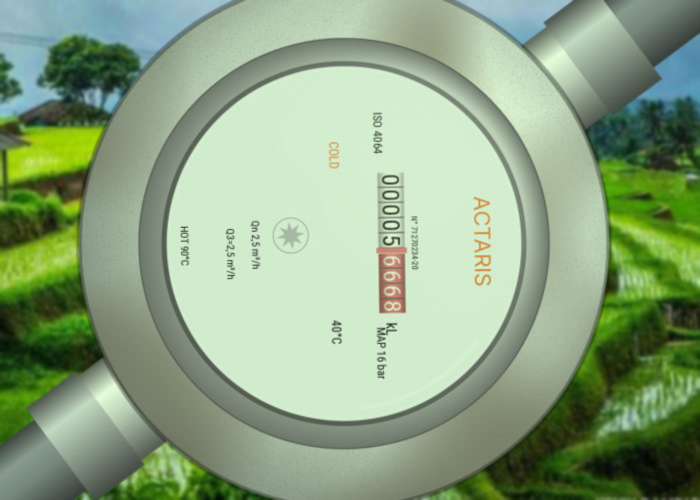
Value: 5.6668kL
